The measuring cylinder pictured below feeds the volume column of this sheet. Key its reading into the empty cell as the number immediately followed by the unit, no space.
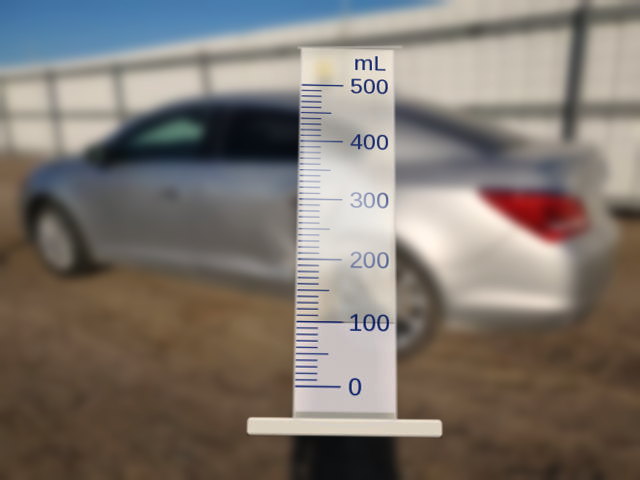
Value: 100mL
